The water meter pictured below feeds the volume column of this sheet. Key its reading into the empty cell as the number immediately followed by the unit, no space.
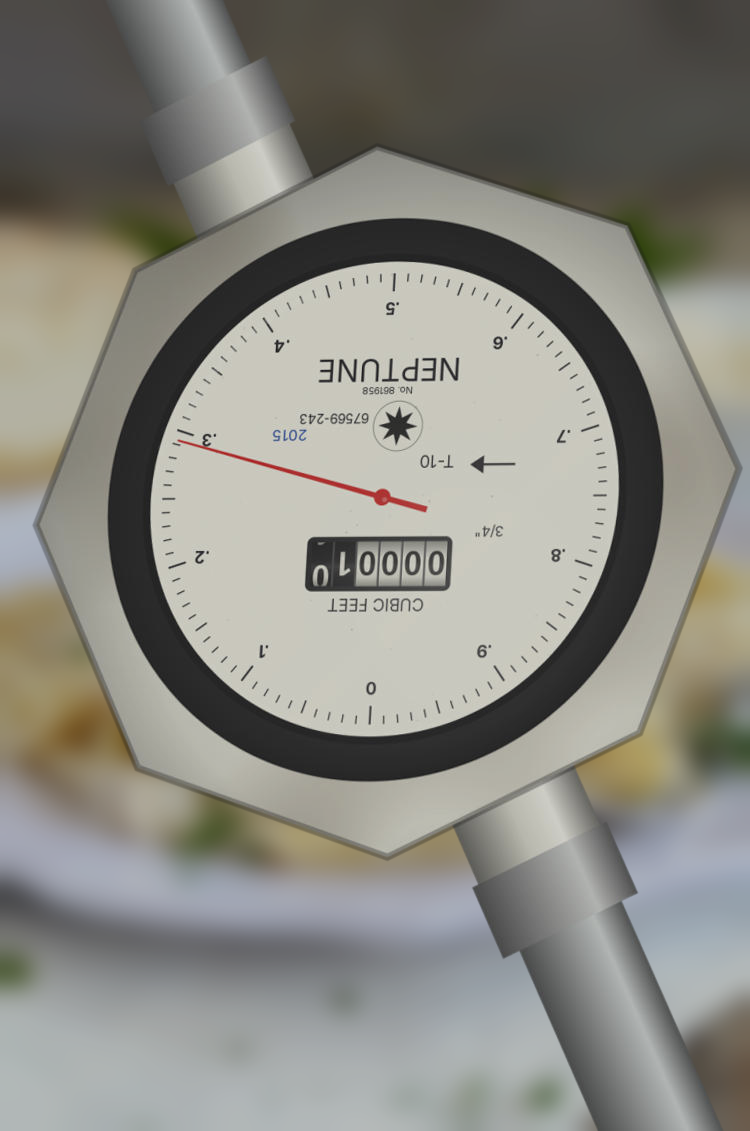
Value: 10.29ft³
